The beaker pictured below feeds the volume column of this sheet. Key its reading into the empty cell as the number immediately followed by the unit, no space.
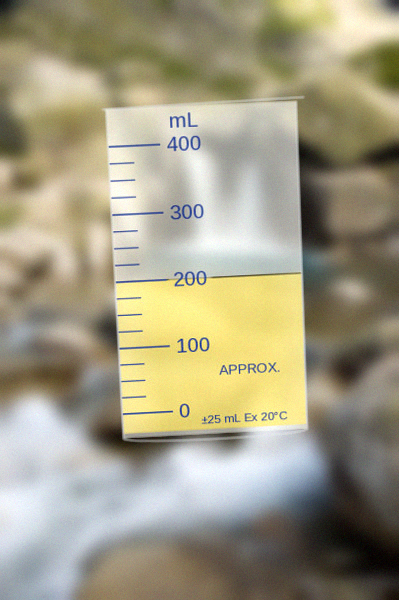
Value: 200mL
